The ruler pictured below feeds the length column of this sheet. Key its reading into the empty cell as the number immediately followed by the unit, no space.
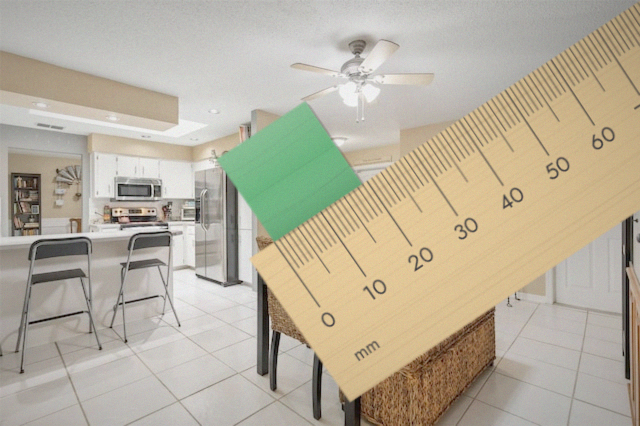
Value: 19mm
